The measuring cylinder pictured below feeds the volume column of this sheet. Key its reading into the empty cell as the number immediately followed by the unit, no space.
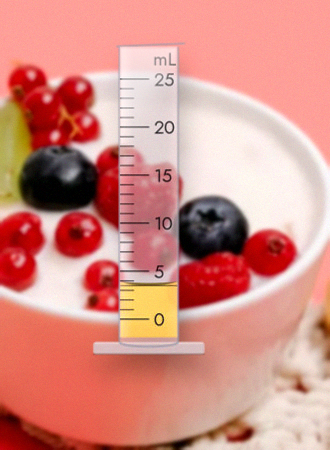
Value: 3.5mL
